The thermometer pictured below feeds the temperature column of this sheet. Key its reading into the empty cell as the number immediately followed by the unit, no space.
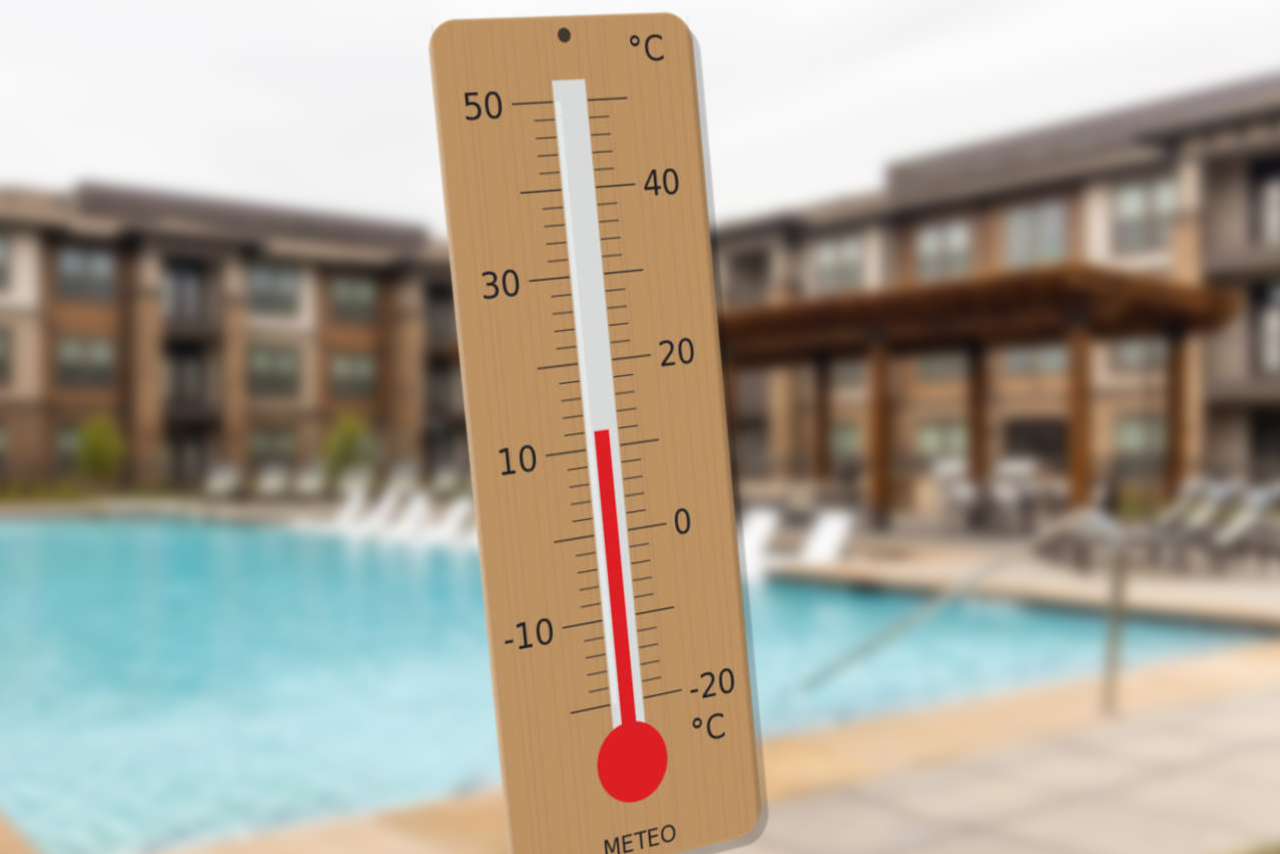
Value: 12°C
